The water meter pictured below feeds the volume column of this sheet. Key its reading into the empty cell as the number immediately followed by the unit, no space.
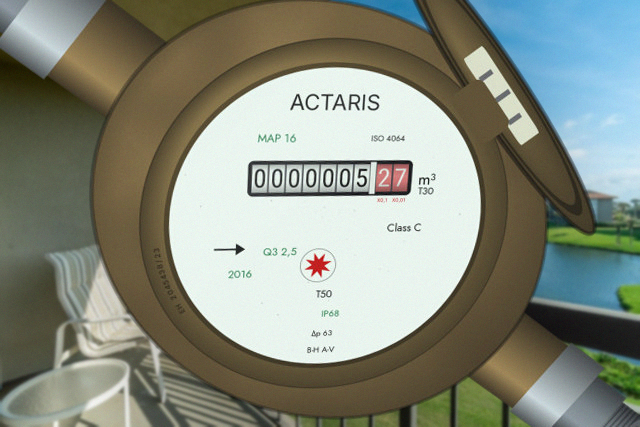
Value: 5.27m³
